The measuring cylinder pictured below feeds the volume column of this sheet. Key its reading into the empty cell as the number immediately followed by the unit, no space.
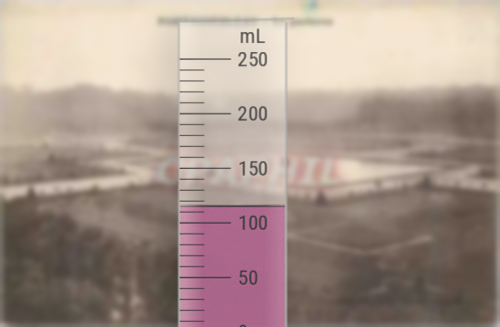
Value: 115mL
